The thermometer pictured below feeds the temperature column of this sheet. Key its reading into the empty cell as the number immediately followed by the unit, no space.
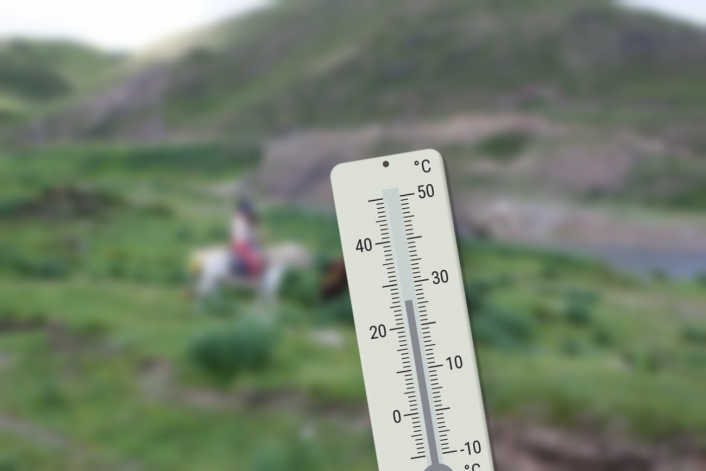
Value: 26°C
